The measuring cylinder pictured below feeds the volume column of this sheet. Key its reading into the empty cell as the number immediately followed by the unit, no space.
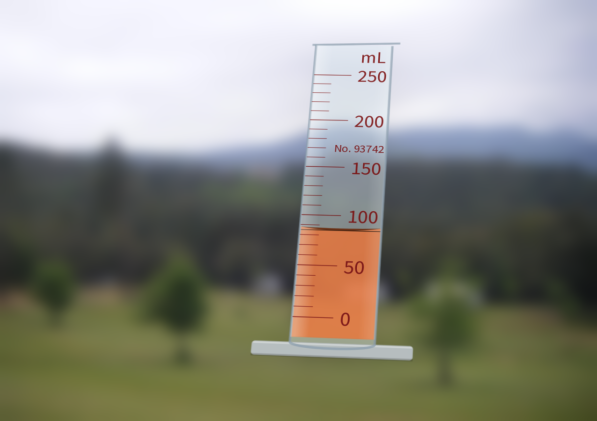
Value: 85mL
